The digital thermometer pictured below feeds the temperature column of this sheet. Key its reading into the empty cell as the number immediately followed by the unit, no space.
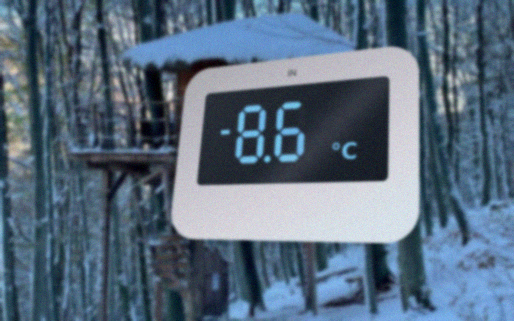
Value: -8.6°C
